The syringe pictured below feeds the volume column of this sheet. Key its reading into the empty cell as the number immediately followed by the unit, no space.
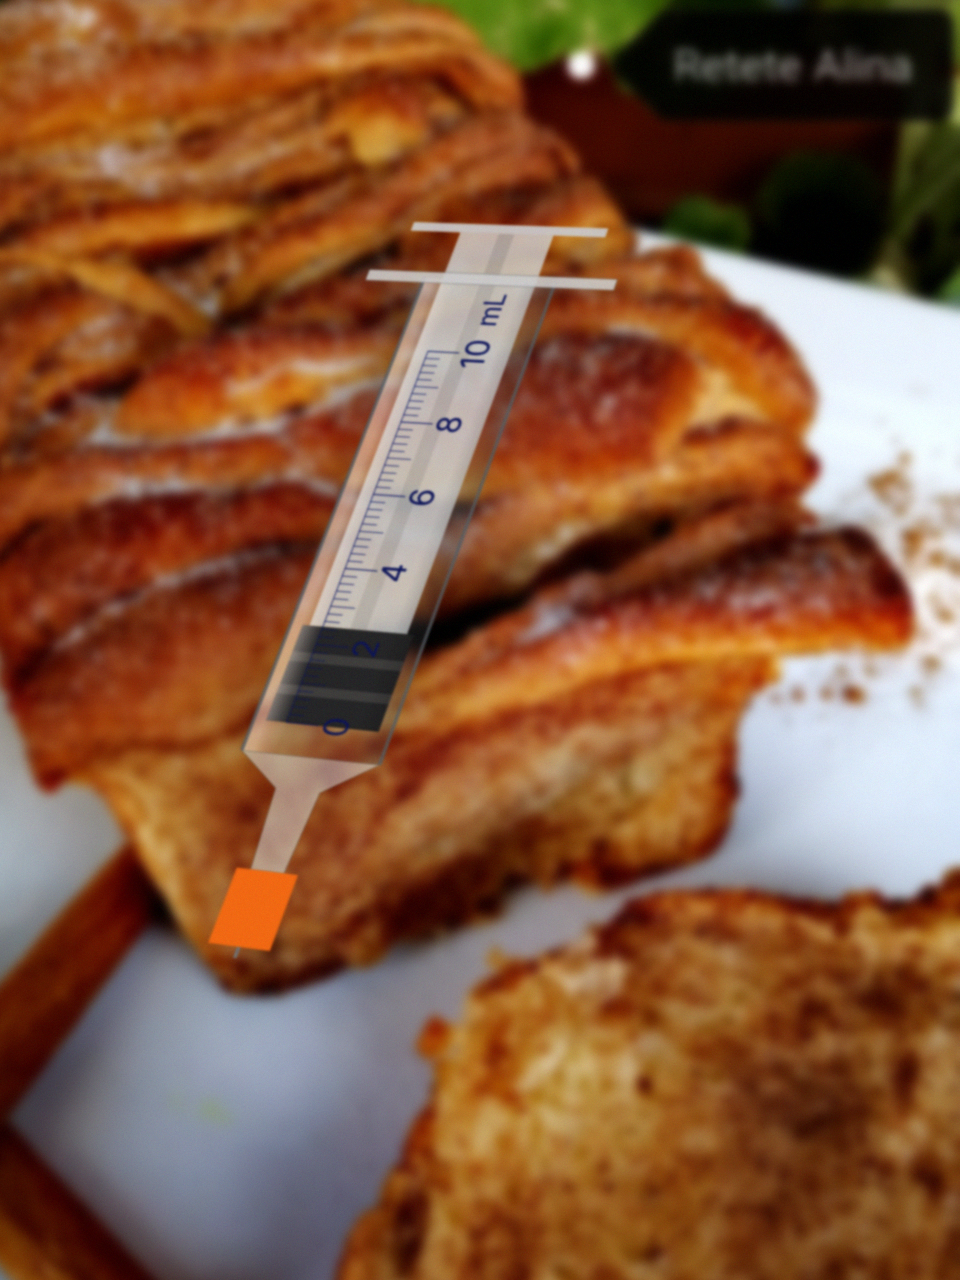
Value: 0mL
